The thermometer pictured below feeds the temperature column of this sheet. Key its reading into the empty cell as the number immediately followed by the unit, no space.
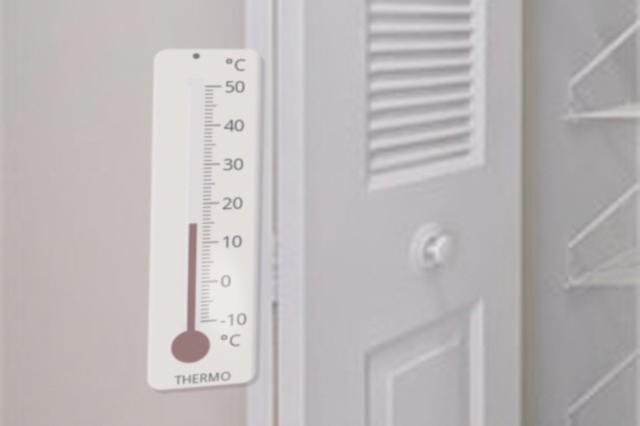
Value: 15°C
